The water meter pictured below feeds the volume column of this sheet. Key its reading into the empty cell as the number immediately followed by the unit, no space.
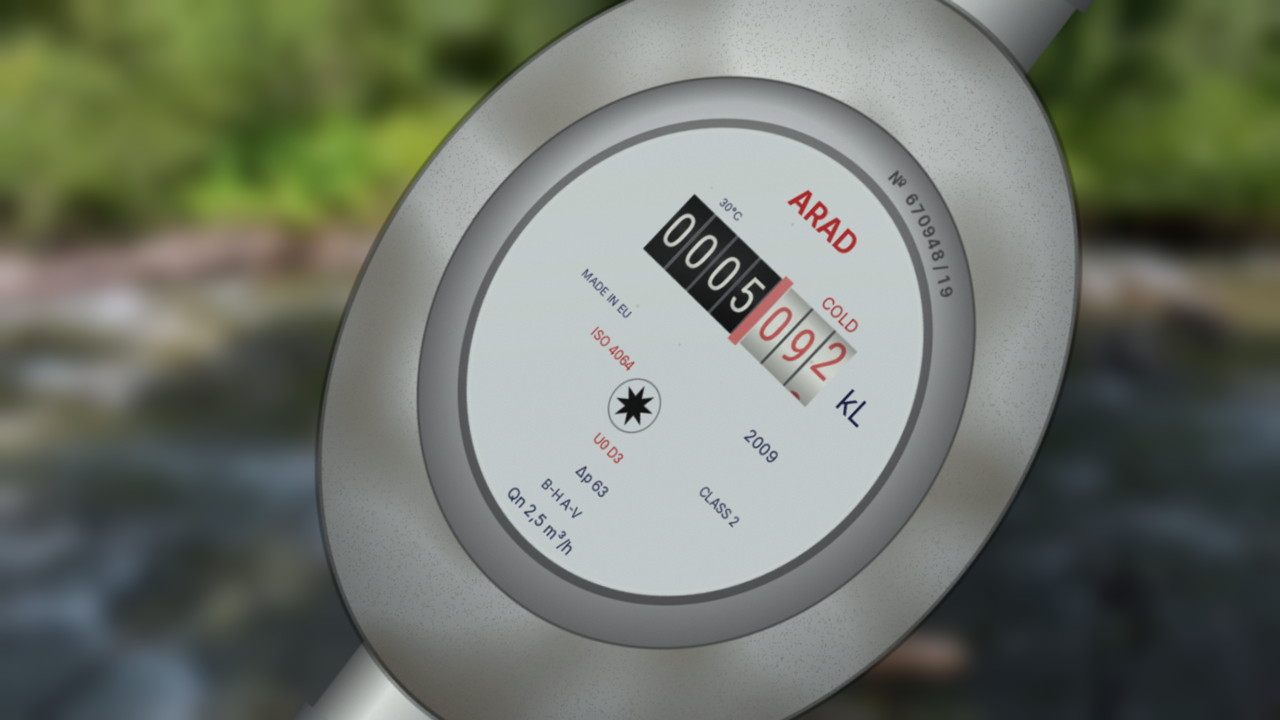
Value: 5.092kL
